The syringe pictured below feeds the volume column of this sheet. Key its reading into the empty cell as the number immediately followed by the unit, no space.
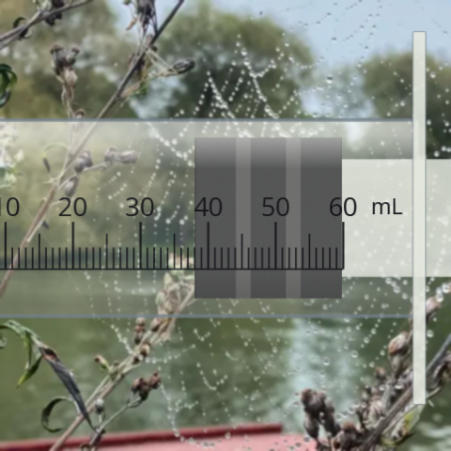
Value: 38mL
